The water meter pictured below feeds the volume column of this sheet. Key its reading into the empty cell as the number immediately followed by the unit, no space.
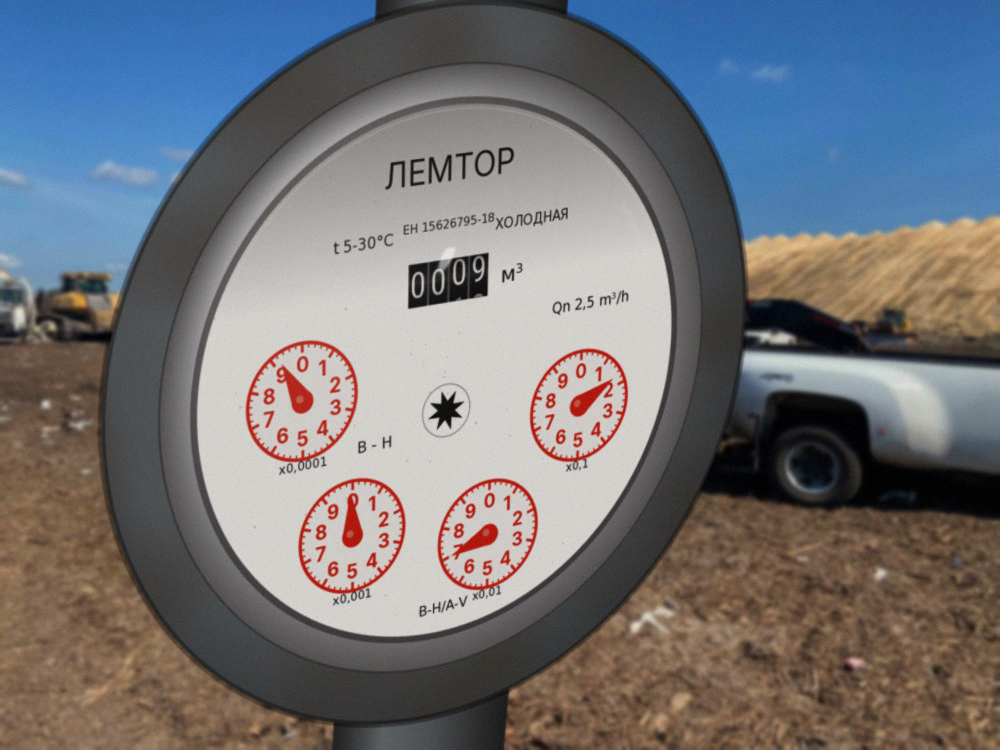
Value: 9.1699m³
